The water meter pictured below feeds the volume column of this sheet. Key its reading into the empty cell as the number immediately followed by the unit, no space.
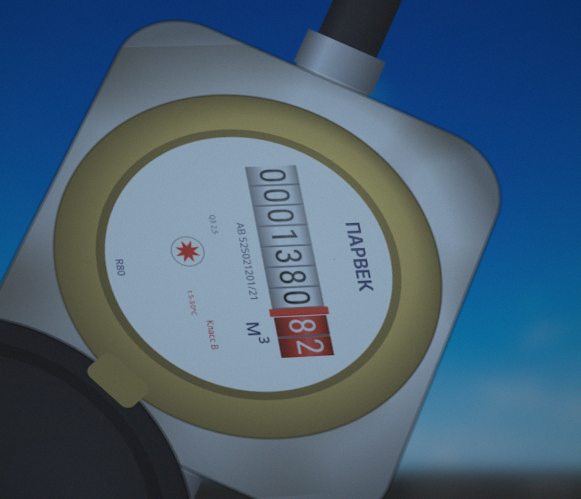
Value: 1380.82m³
